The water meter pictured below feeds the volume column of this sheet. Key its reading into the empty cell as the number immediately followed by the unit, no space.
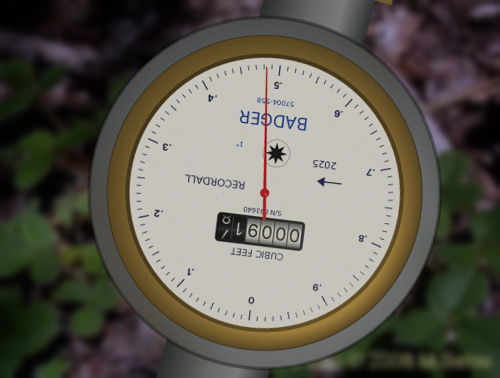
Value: 917.48ft³
